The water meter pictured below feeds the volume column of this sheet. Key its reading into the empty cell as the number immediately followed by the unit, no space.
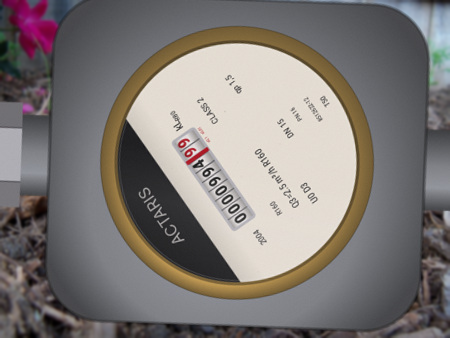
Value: 994.99kL
